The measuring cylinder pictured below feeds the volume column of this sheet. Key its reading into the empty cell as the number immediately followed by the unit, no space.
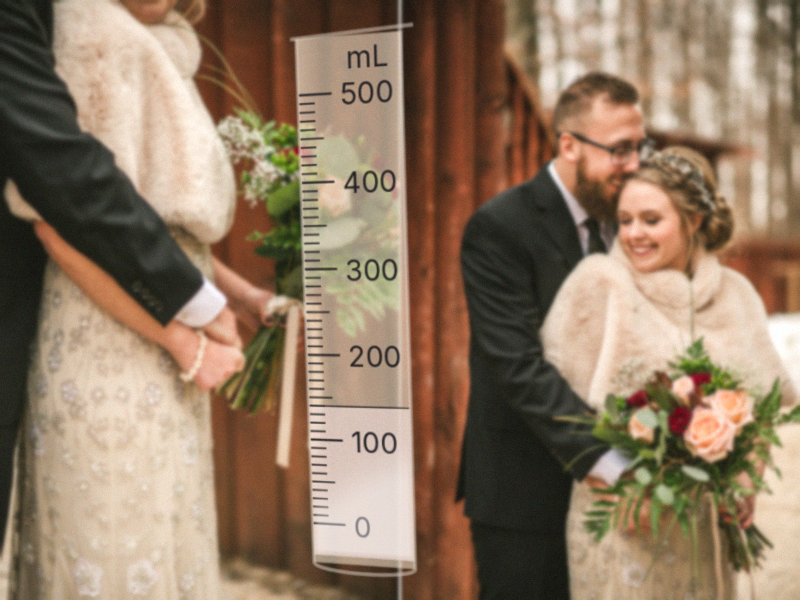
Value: 140mL
